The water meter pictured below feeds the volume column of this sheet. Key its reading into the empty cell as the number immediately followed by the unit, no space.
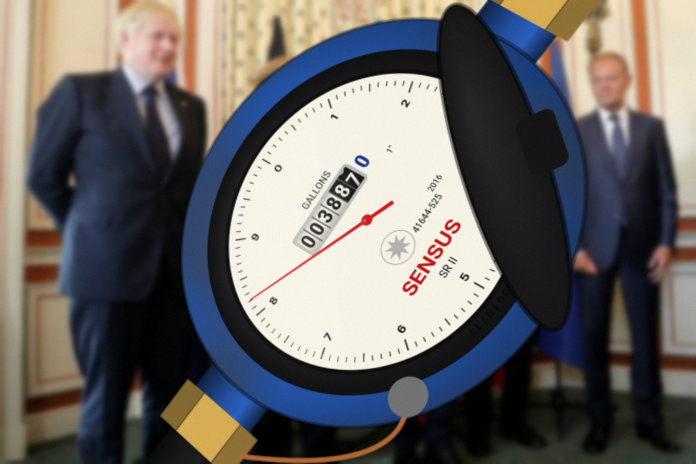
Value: 38868.2gal
